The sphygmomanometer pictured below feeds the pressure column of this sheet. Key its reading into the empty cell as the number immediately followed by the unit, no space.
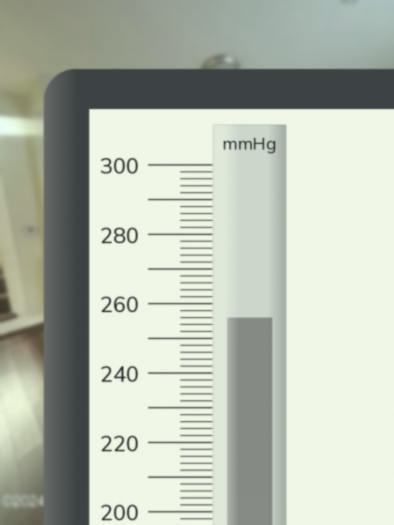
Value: 256mmHg
